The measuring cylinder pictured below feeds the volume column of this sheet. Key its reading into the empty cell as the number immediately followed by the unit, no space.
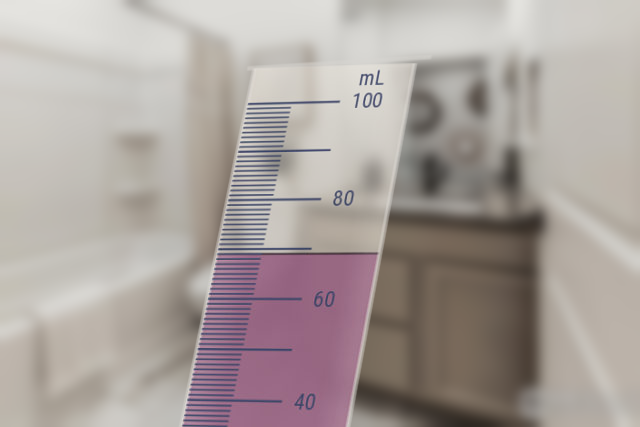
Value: 69mL
